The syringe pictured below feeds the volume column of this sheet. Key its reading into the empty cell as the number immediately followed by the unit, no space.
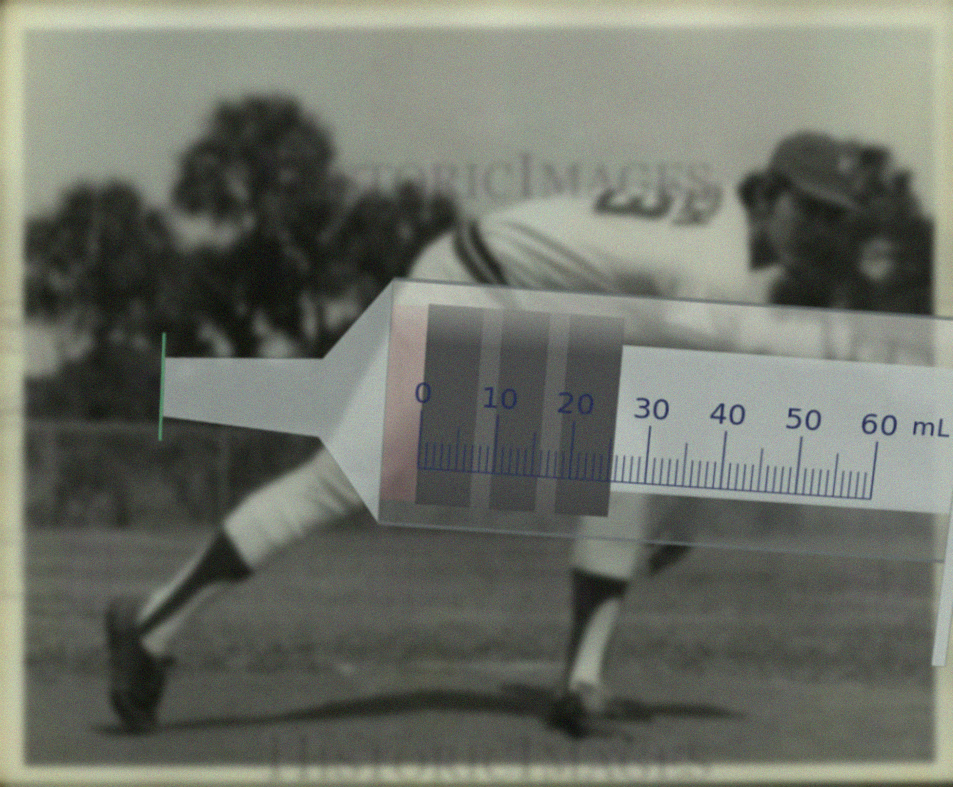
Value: 0mL
